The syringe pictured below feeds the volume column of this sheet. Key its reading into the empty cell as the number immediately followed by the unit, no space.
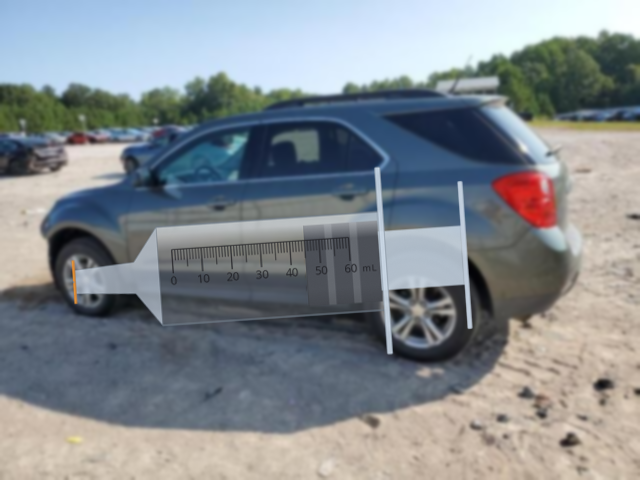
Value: 45mL
